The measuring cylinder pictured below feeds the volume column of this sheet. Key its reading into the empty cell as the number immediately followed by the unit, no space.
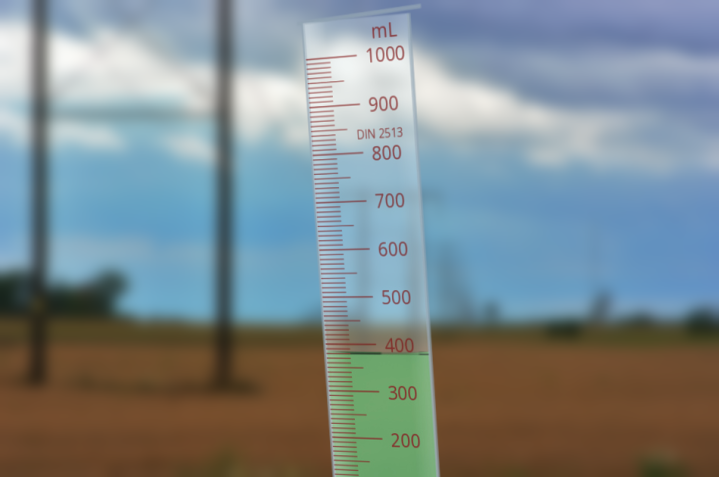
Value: 380mL
